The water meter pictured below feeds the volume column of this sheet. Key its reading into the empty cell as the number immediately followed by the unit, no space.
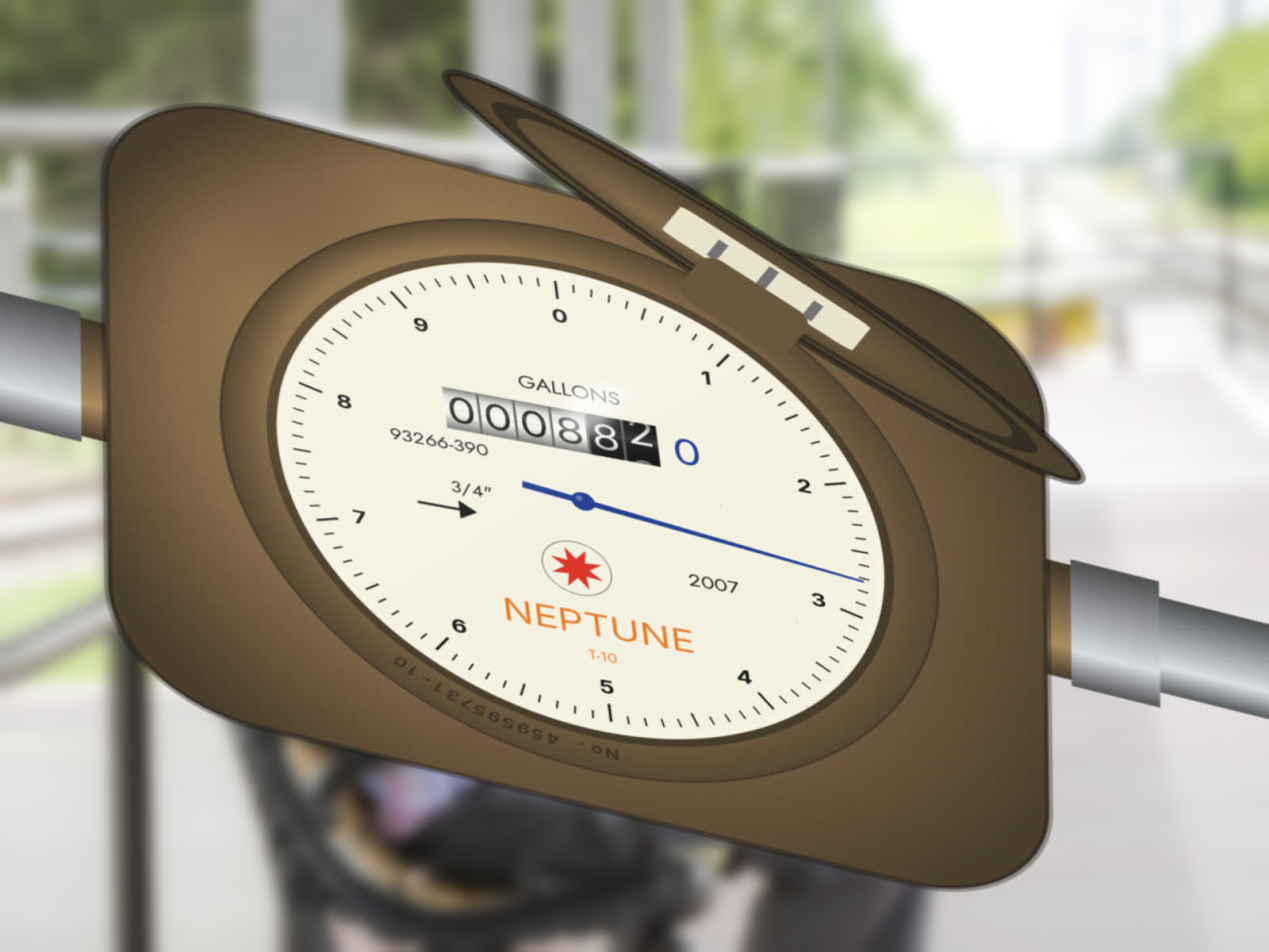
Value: 8822.7gal
